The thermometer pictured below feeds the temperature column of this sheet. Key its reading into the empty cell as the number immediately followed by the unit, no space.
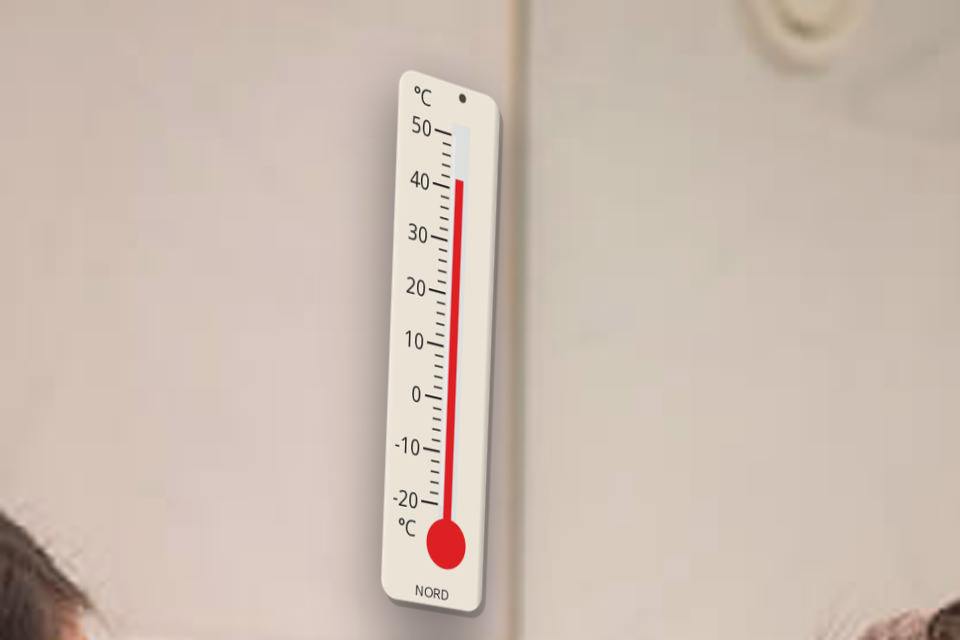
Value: 42°C
